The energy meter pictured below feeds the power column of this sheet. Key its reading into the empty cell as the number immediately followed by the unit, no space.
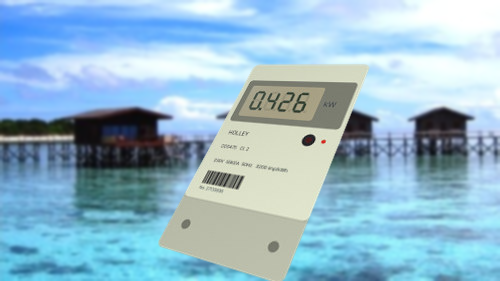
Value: 0.426kW
